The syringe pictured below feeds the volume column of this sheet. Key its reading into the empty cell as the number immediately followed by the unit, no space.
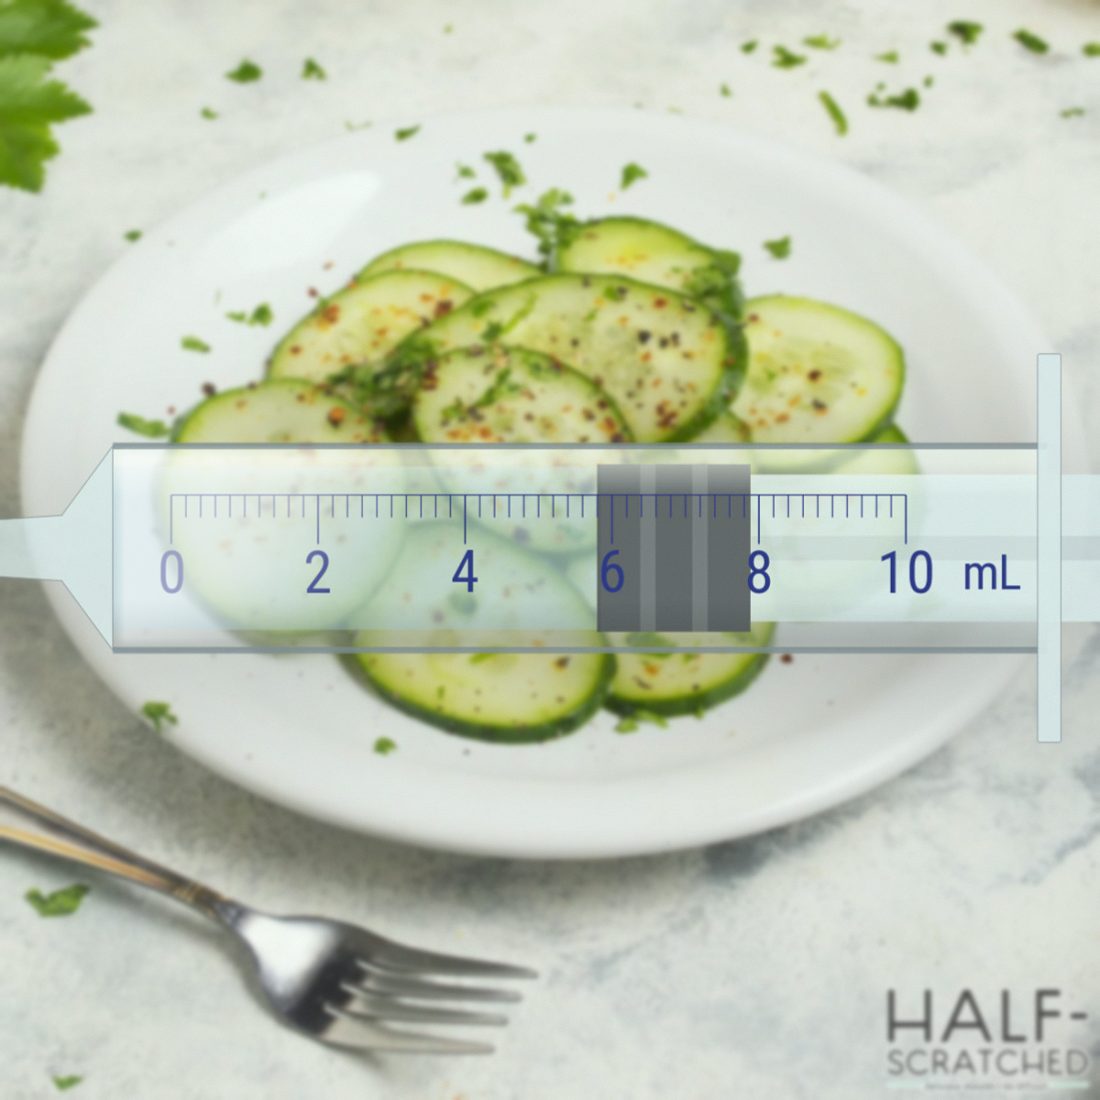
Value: 5.8mL
